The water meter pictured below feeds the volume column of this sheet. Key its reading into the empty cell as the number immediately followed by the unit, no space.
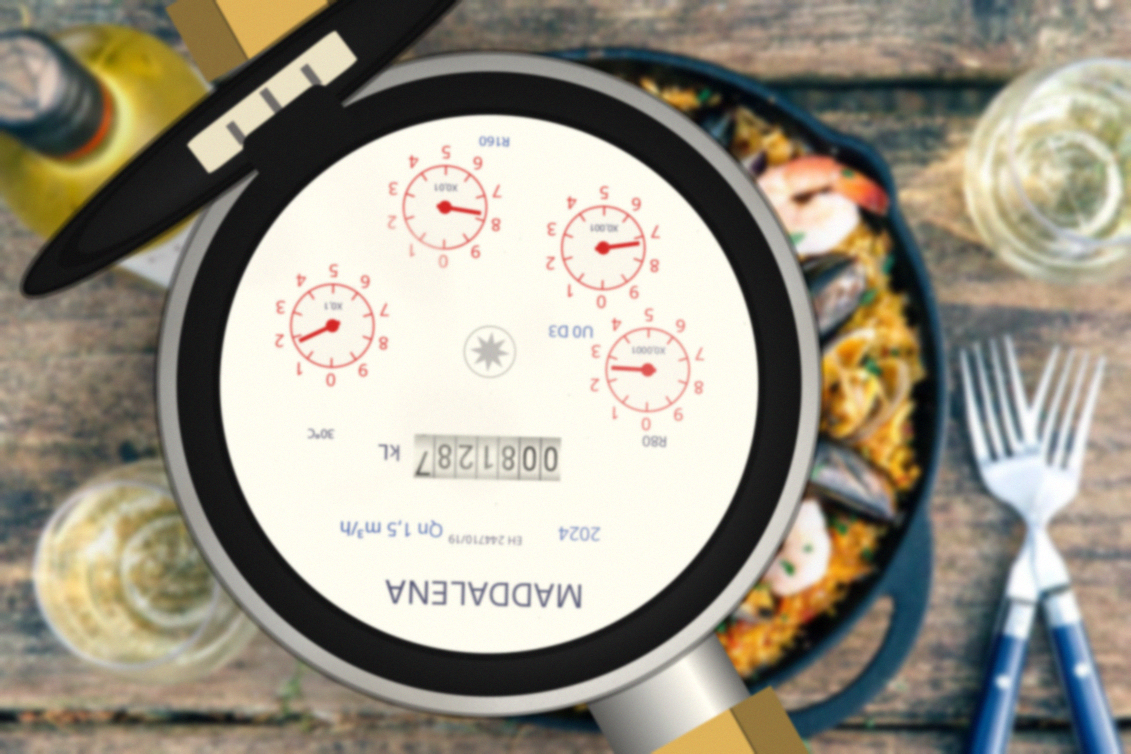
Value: 81287.1772kL
